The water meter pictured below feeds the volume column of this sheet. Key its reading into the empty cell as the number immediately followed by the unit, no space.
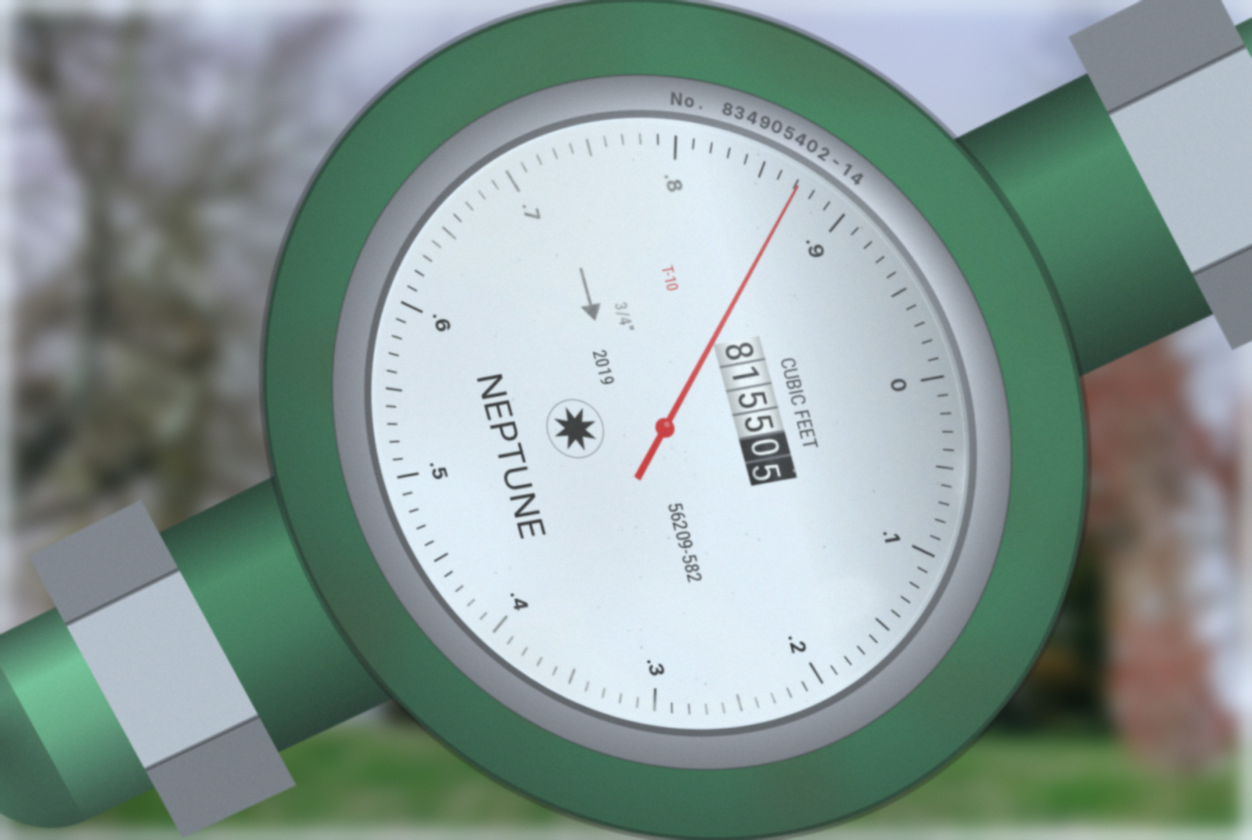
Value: 815504.87ft³
